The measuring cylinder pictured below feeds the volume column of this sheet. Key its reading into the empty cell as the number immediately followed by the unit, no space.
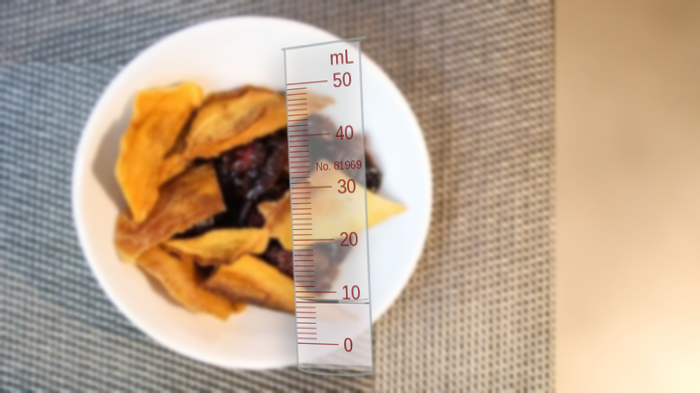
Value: 8mL
